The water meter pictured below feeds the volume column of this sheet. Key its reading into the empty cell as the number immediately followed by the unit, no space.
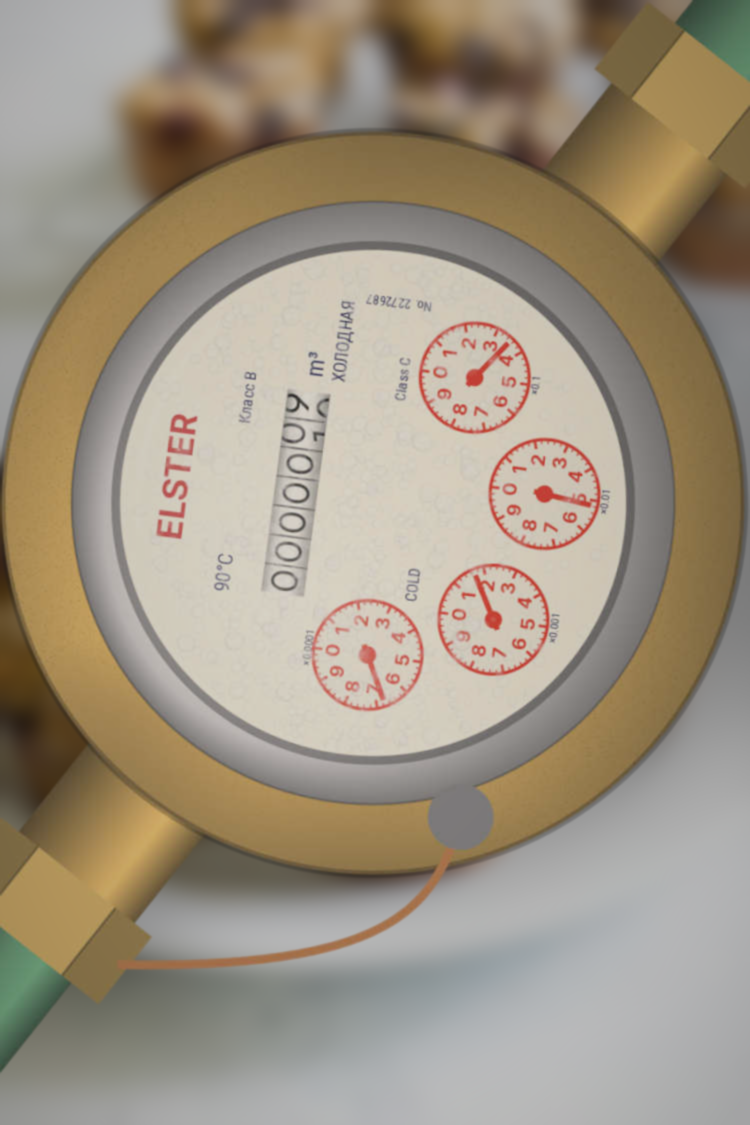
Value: 9.3516m³
